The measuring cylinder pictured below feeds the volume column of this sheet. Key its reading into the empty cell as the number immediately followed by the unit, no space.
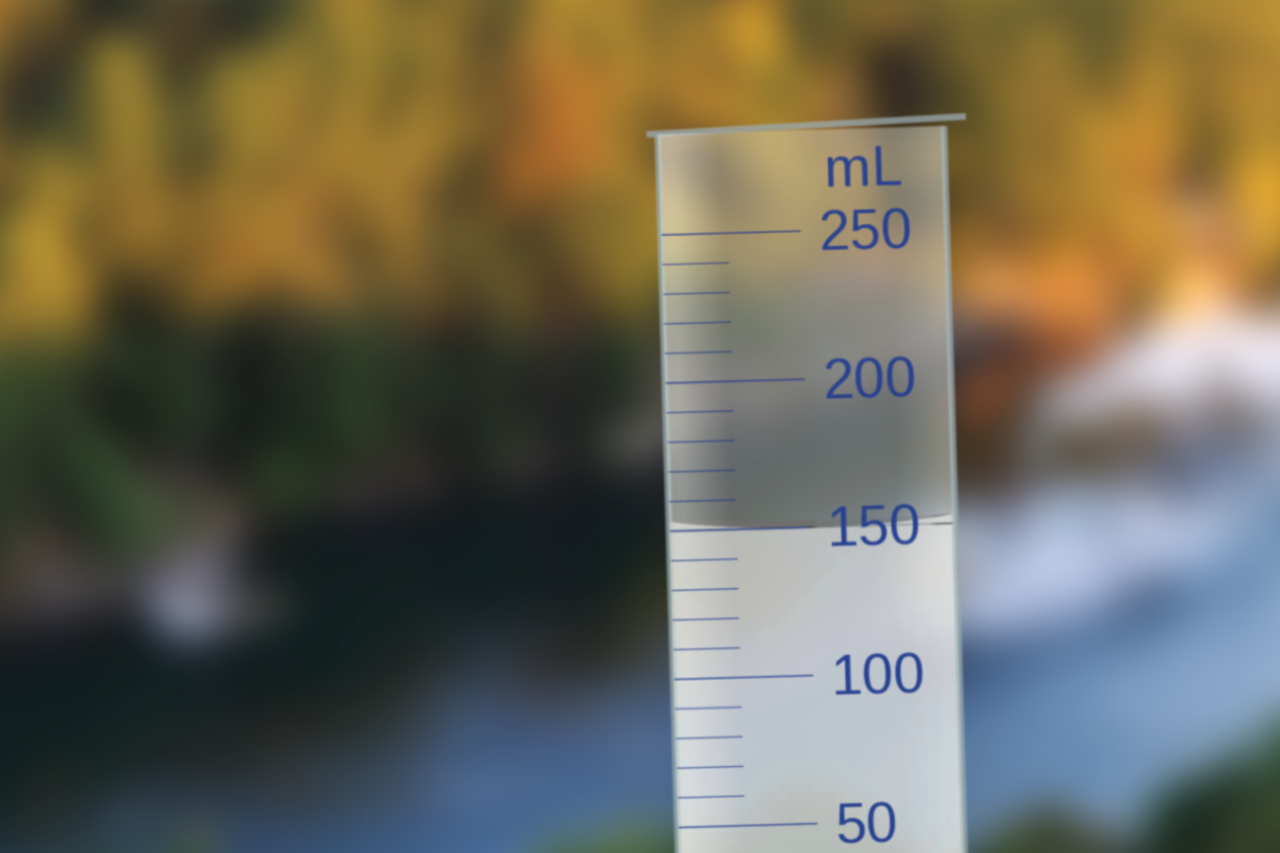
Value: 150mL
